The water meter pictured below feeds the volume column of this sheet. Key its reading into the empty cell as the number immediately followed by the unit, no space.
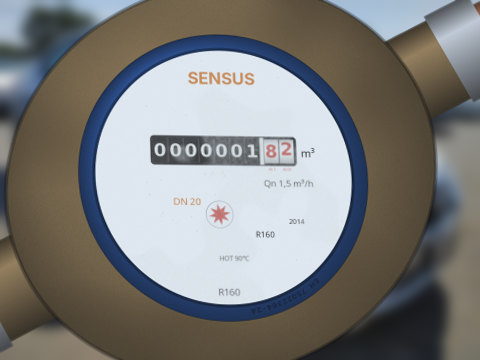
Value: 1.82m³
